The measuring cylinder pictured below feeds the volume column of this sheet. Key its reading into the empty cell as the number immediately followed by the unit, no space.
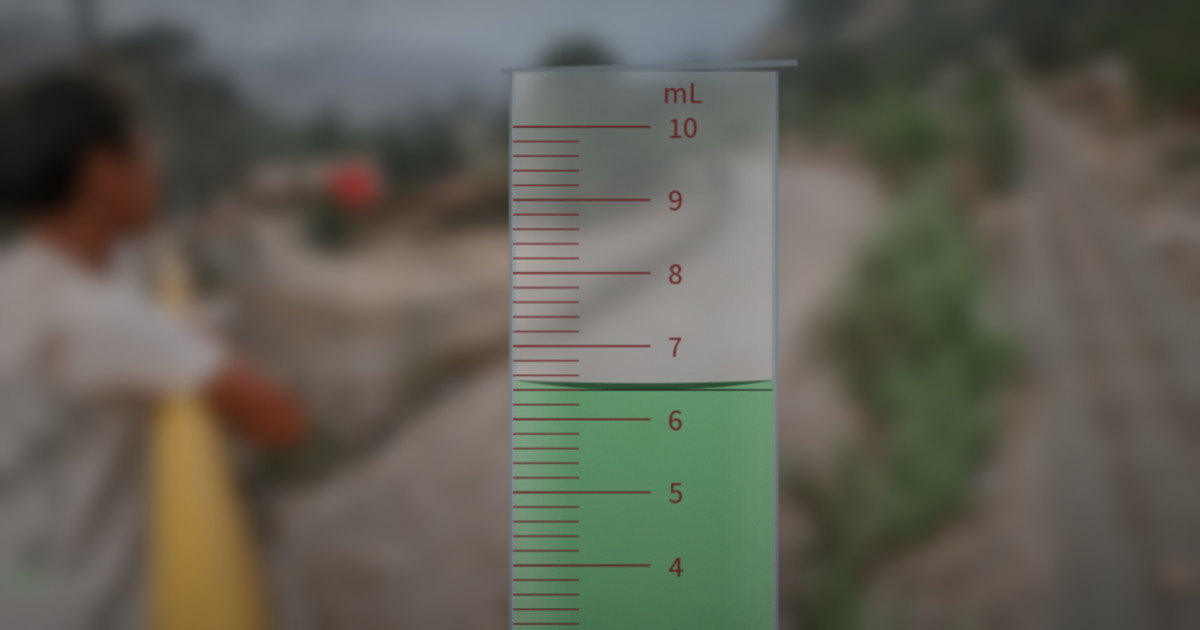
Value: 6.4mL
